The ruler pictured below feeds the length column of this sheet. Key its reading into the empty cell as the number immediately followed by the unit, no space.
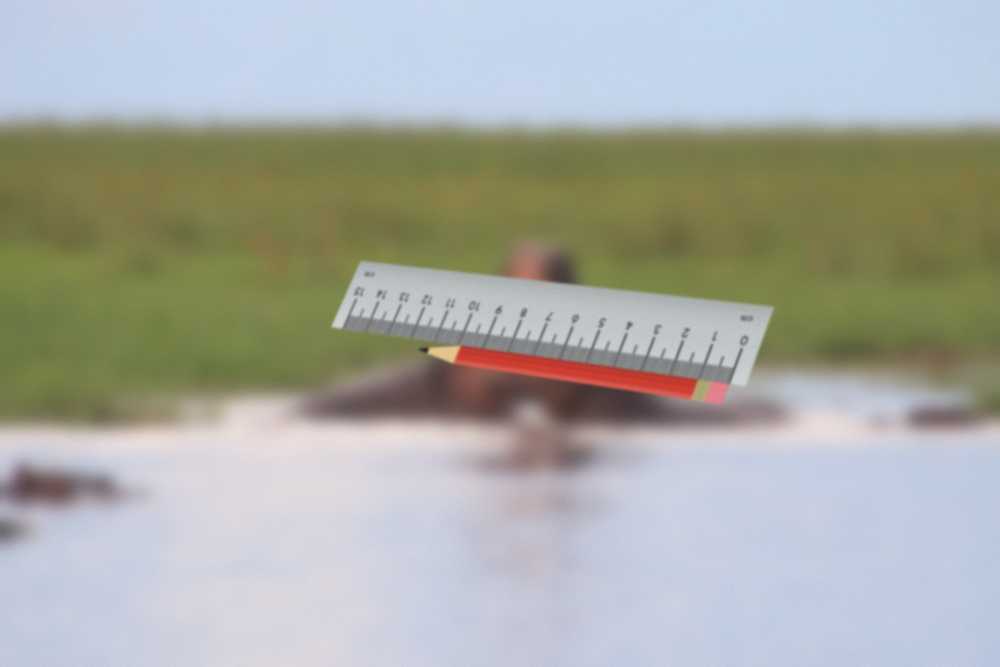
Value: 11.5cm
